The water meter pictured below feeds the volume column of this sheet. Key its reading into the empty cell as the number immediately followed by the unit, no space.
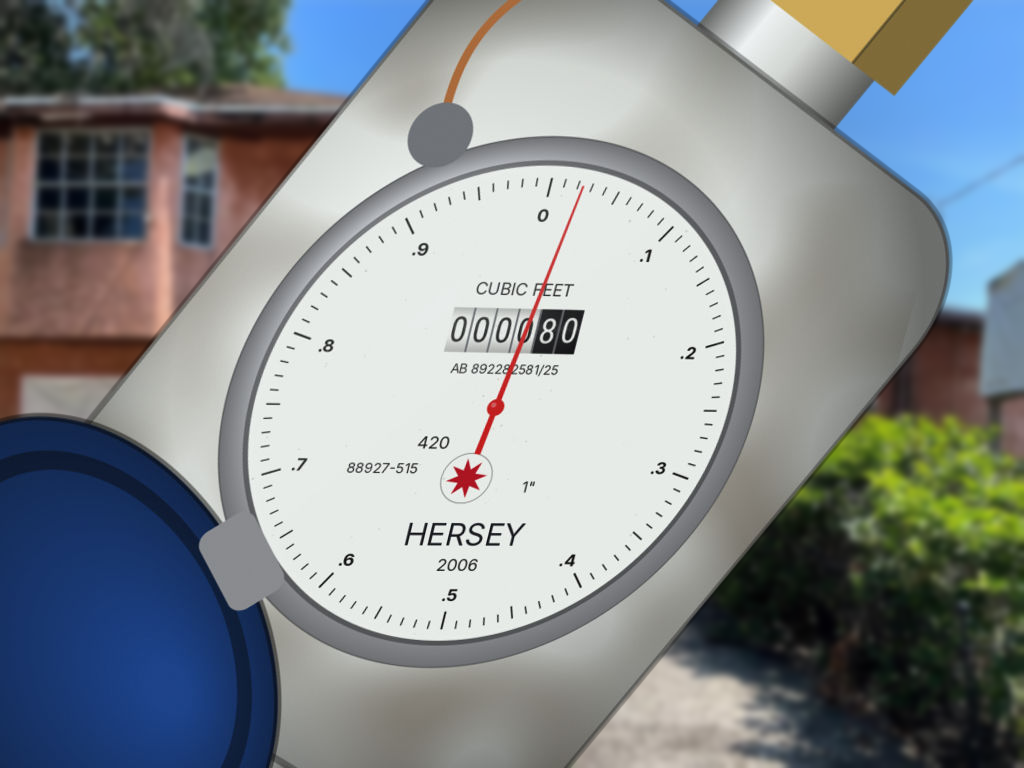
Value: 80.02ft³
